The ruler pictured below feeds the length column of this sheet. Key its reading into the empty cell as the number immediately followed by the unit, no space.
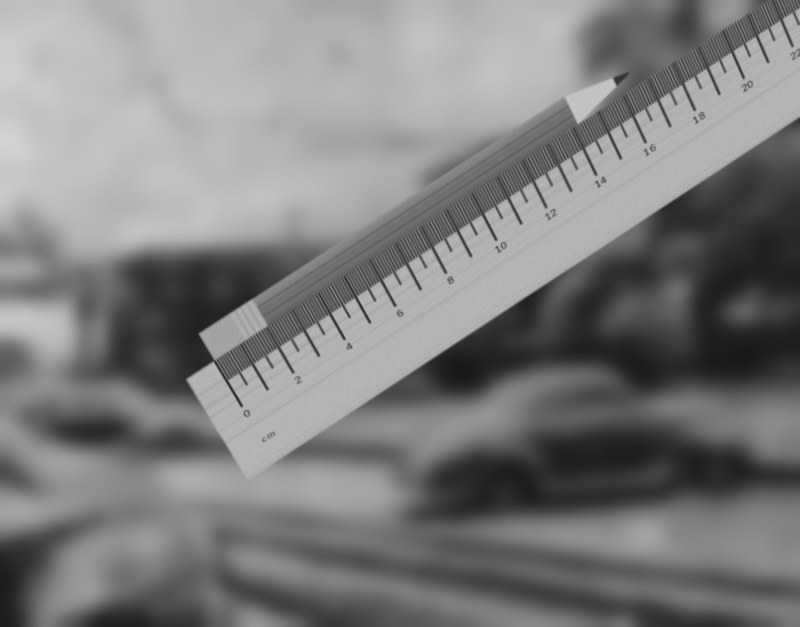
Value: 16.5cm
